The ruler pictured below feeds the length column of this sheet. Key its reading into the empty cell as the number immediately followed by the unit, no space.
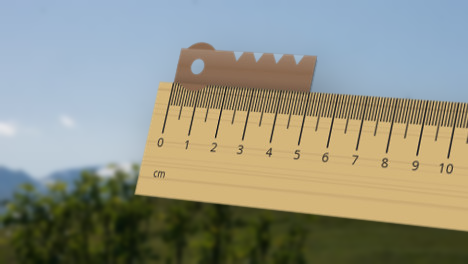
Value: 5cm
